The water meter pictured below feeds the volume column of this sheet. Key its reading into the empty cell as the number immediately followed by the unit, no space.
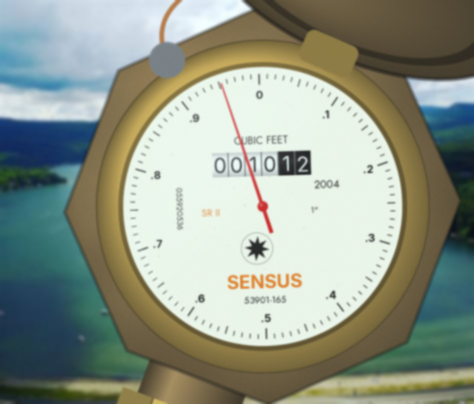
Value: 1011.95ft³
